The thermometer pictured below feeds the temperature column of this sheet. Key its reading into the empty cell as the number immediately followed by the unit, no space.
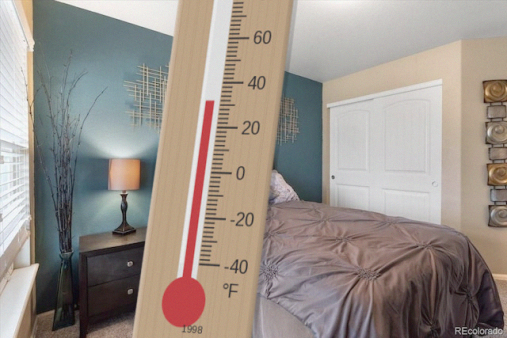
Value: 32°F
